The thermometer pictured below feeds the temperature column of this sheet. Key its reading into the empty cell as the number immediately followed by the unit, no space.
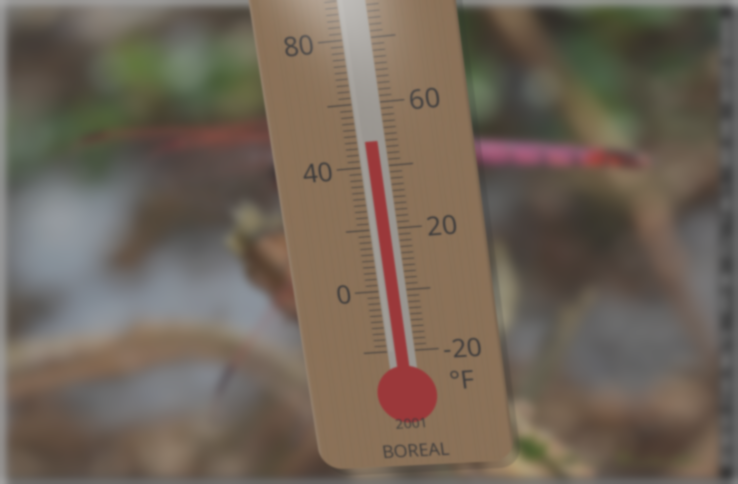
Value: 48°F
